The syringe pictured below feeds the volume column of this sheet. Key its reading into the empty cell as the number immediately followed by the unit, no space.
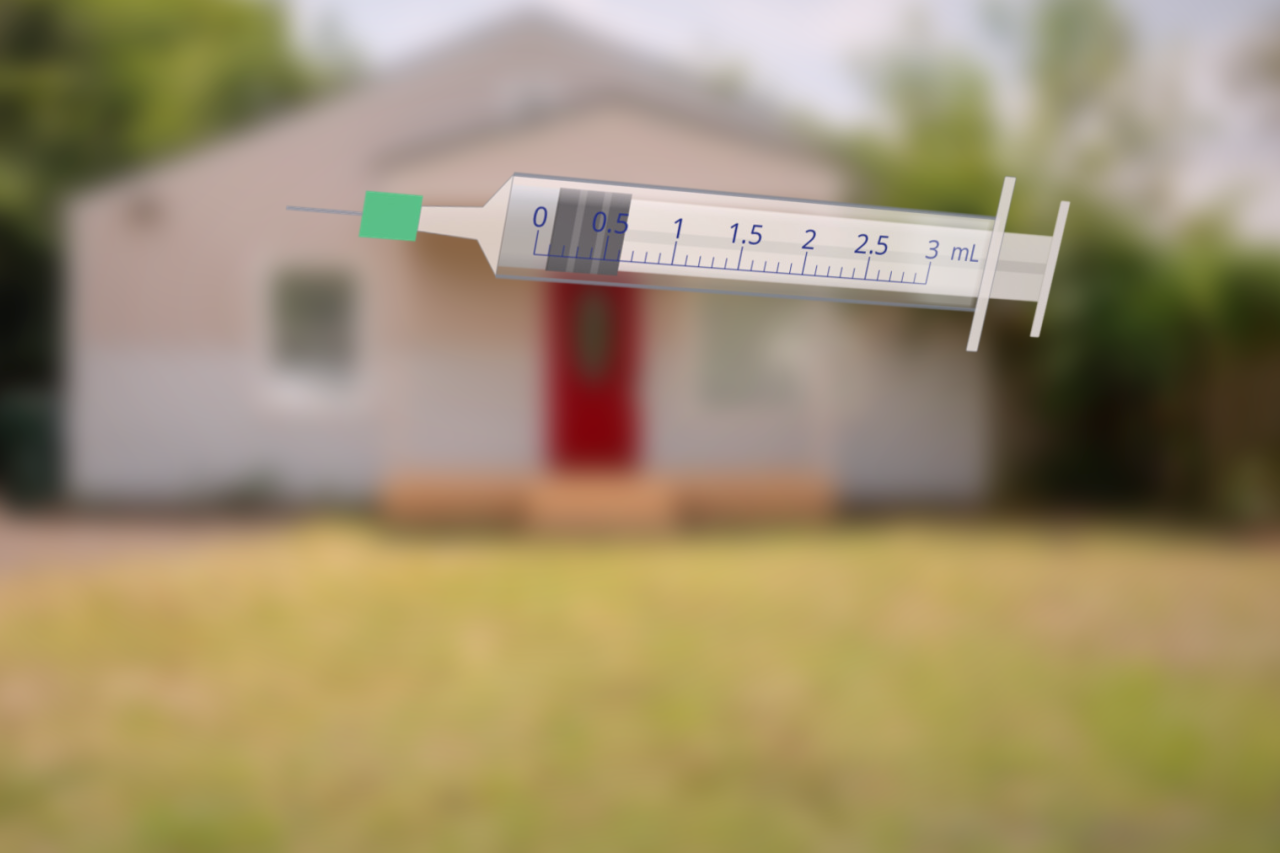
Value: 0.1mL
